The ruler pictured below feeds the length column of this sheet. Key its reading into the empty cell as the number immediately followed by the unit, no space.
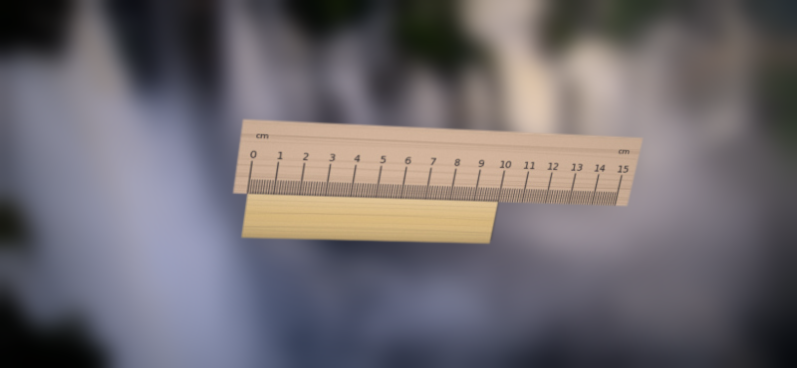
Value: 10cm
